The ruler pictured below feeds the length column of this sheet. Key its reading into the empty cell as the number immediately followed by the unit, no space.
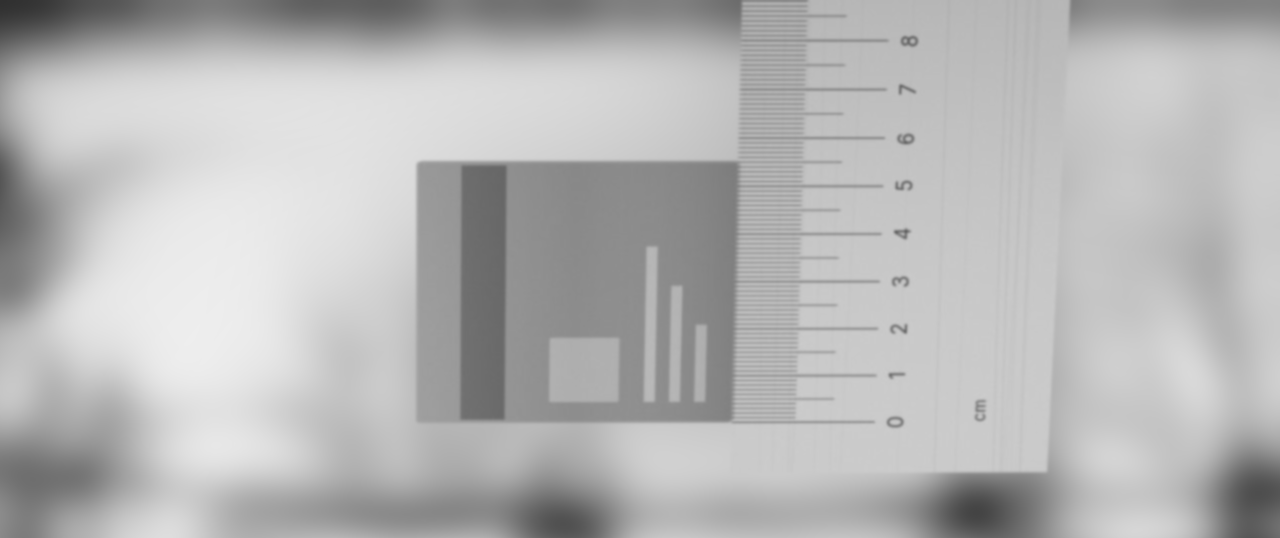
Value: 5.5cm
